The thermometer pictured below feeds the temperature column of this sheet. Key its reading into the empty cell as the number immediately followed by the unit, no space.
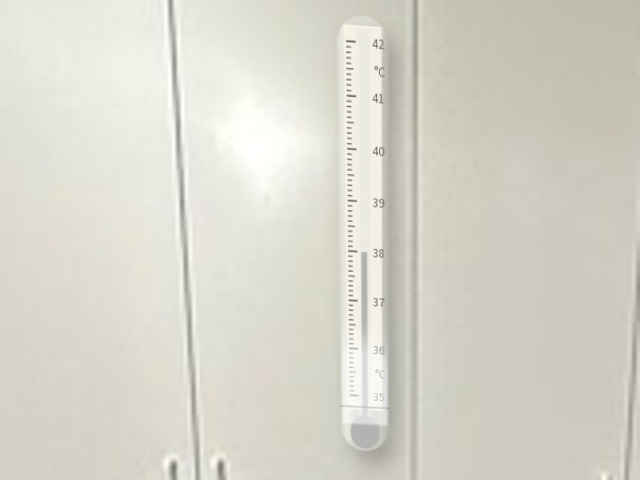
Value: 38°C
